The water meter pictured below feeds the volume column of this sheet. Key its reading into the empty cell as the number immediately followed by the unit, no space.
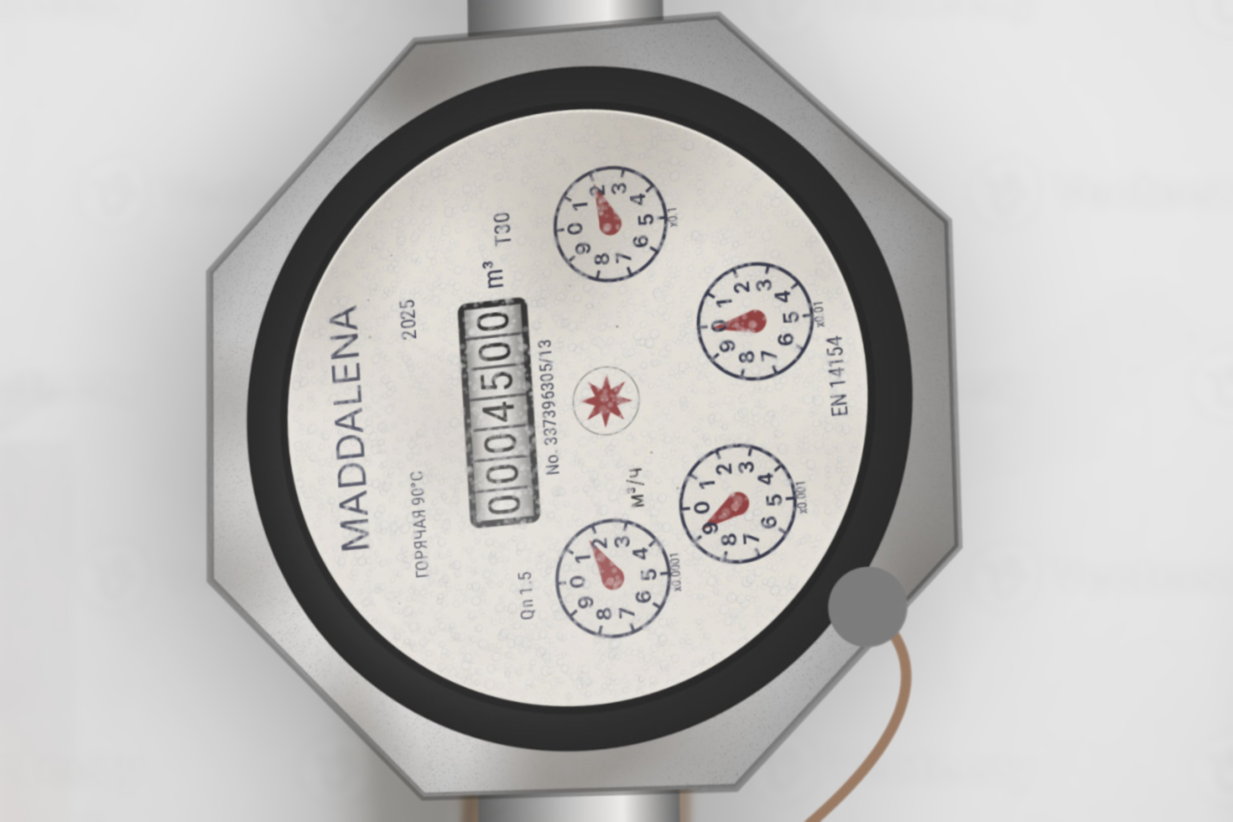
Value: 4500.1991m³
